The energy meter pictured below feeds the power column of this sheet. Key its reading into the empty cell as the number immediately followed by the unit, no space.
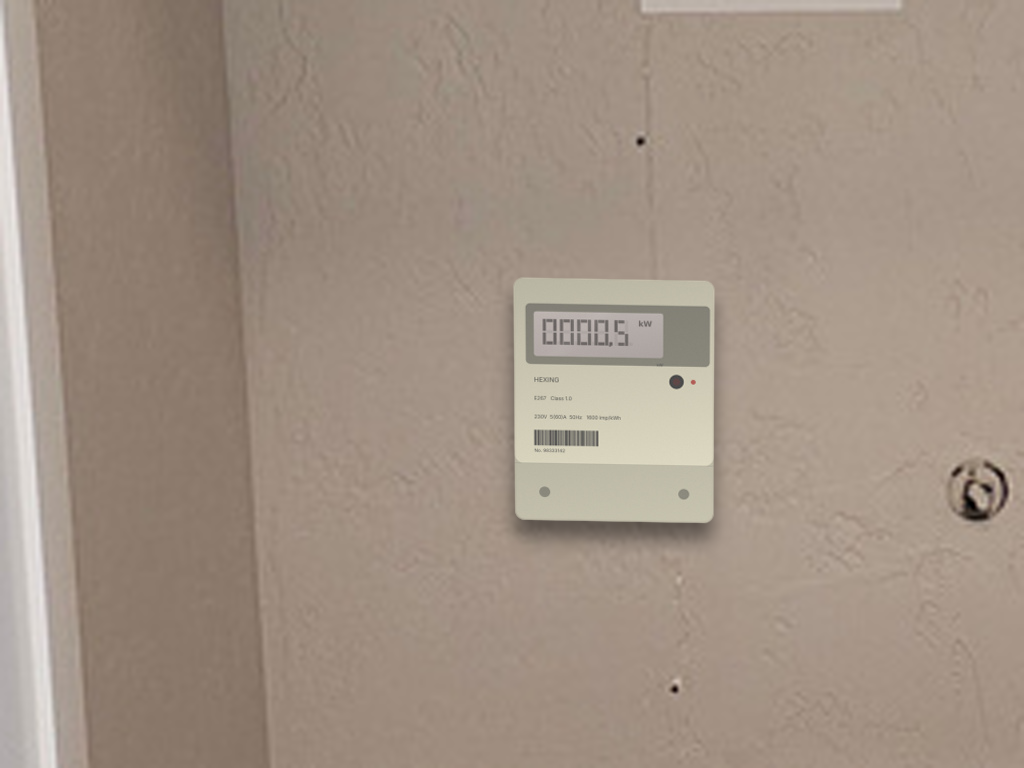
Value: 0.5kW
